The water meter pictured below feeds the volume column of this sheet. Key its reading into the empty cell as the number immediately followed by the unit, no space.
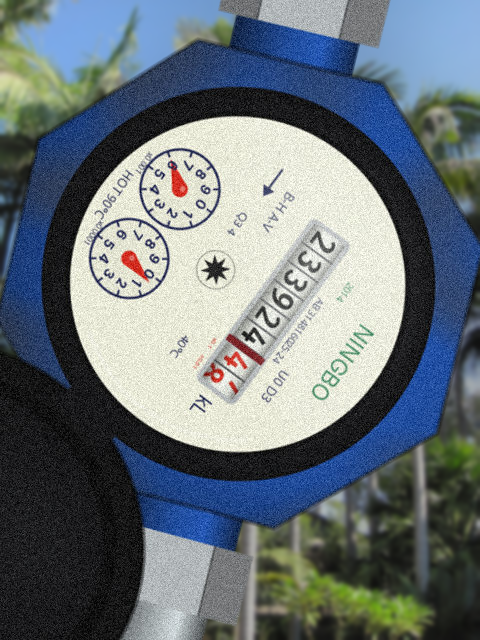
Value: 233924.4760kL
